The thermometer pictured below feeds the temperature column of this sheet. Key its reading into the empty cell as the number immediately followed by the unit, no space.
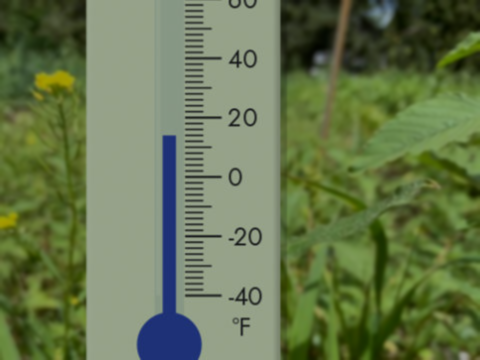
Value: 14°F
